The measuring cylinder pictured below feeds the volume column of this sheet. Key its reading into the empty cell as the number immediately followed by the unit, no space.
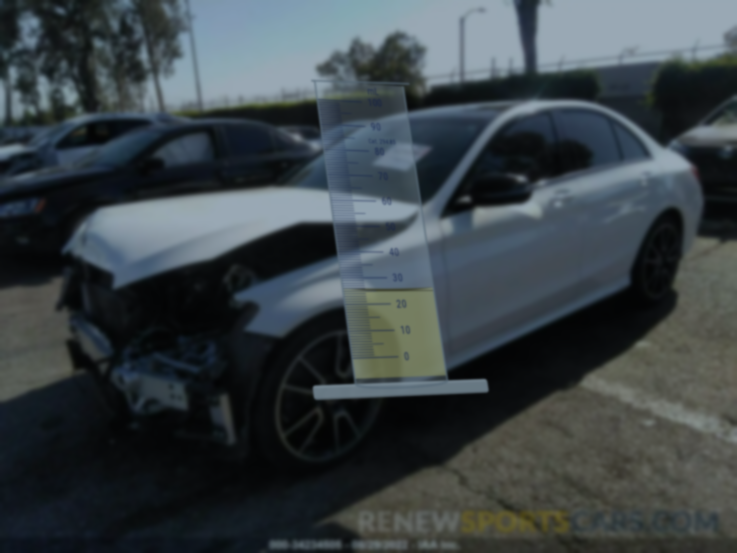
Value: 25mL
